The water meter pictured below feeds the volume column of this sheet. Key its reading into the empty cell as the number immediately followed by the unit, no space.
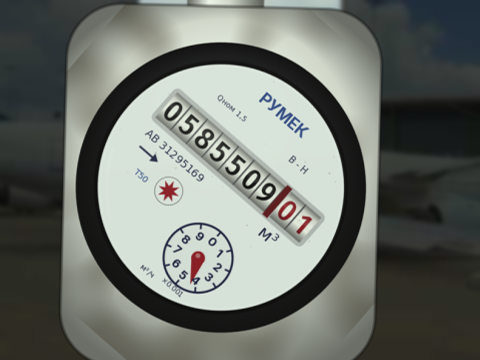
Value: 585509.014m³
